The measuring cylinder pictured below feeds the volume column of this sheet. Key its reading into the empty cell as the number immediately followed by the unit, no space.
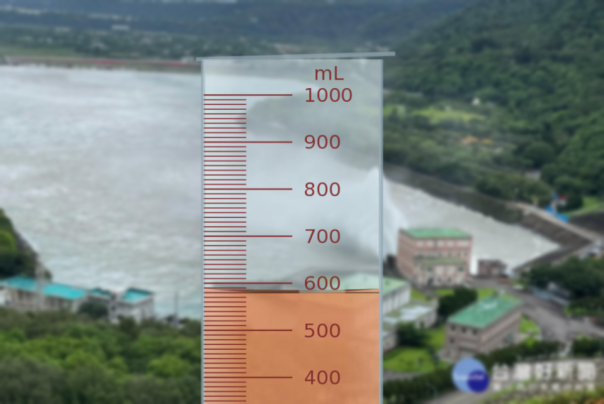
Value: 580mL
